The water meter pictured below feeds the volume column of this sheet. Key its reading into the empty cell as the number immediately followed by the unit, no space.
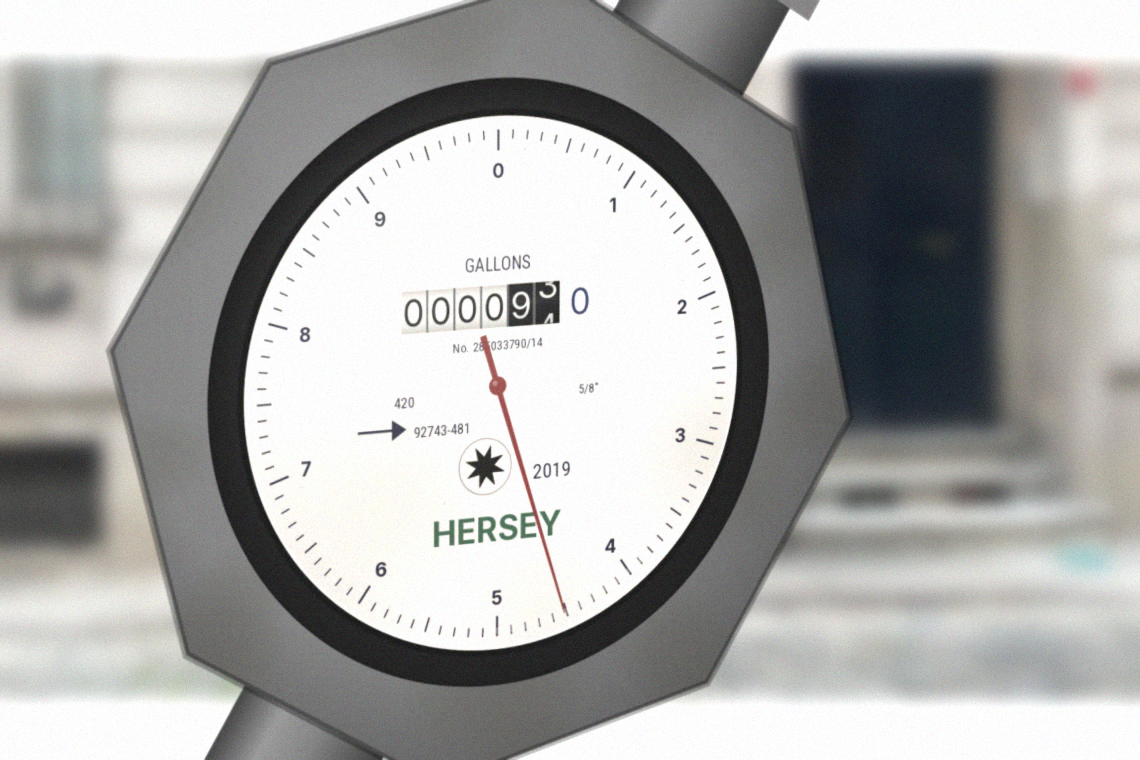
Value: 934.5gal
